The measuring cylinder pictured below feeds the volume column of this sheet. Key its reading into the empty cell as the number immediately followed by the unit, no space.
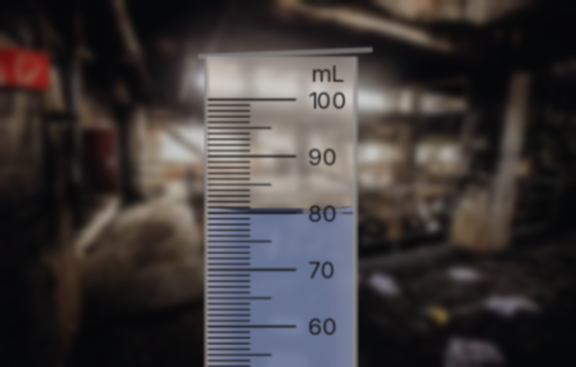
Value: 80mL
